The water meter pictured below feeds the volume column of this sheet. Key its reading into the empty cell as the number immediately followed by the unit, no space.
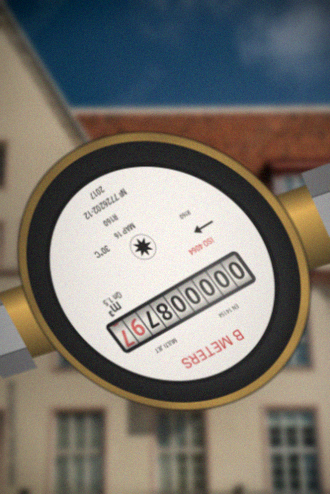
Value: 87.97m³
